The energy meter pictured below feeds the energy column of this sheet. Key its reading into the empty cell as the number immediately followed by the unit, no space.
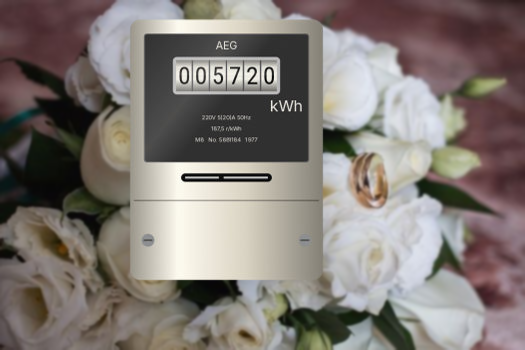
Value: 5720kWh
